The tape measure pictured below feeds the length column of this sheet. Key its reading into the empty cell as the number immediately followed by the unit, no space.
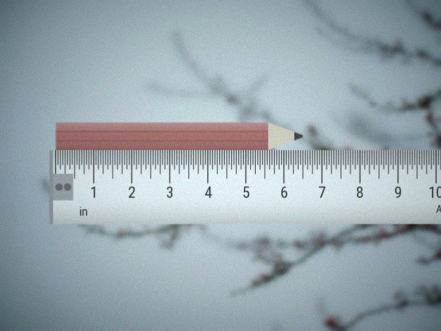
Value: 6.5in
